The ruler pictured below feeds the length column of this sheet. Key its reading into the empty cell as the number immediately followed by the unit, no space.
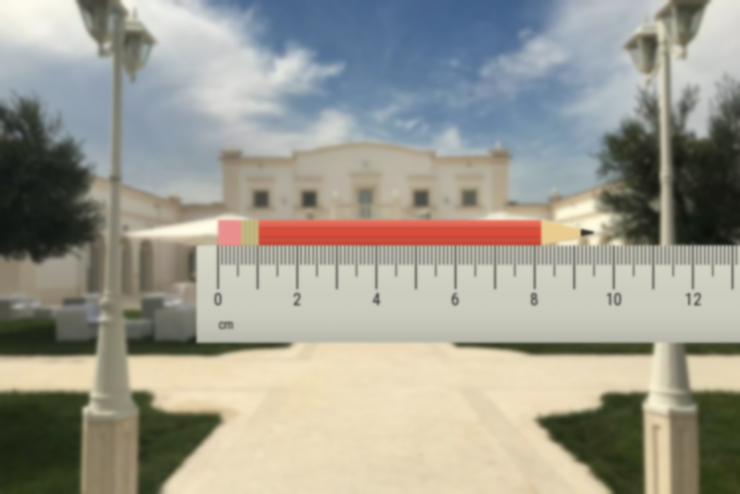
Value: 9.5cm
